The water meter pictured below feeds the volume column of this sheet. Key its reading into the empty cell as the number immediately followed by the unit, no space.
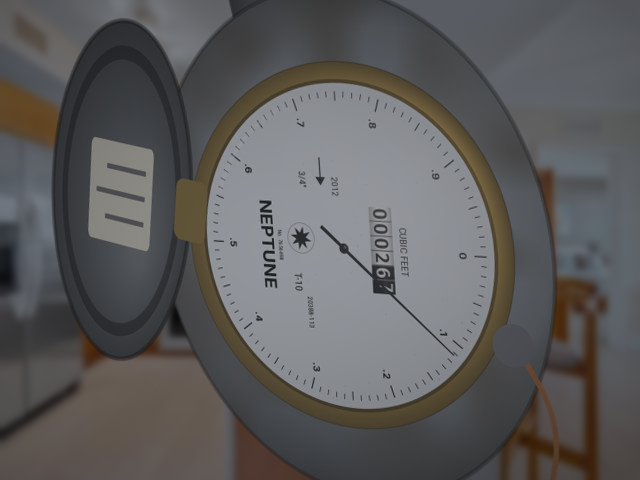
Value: 267.11ft³
